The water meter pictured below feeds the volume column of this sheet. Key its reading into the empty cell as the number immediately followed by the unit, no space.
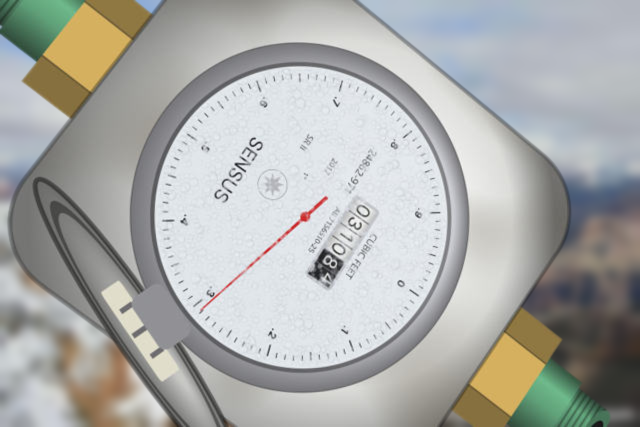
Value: 31084.29ft³
